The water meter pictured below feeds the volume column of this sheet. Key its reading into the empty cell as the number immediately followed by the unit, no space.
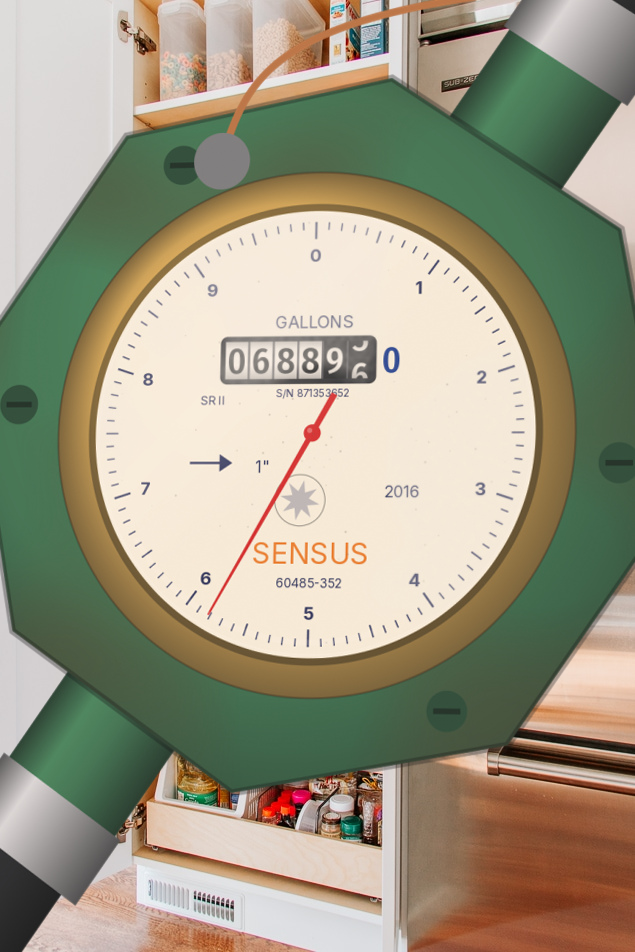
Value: 688955.8gal
